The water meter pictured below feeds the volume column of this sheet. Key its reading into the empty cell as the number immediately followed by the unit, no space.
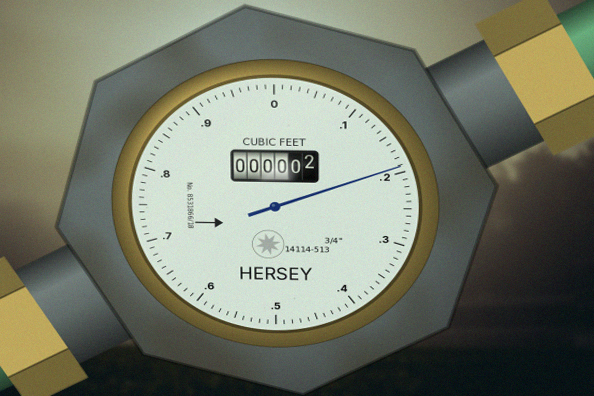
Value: 2.19ft³
